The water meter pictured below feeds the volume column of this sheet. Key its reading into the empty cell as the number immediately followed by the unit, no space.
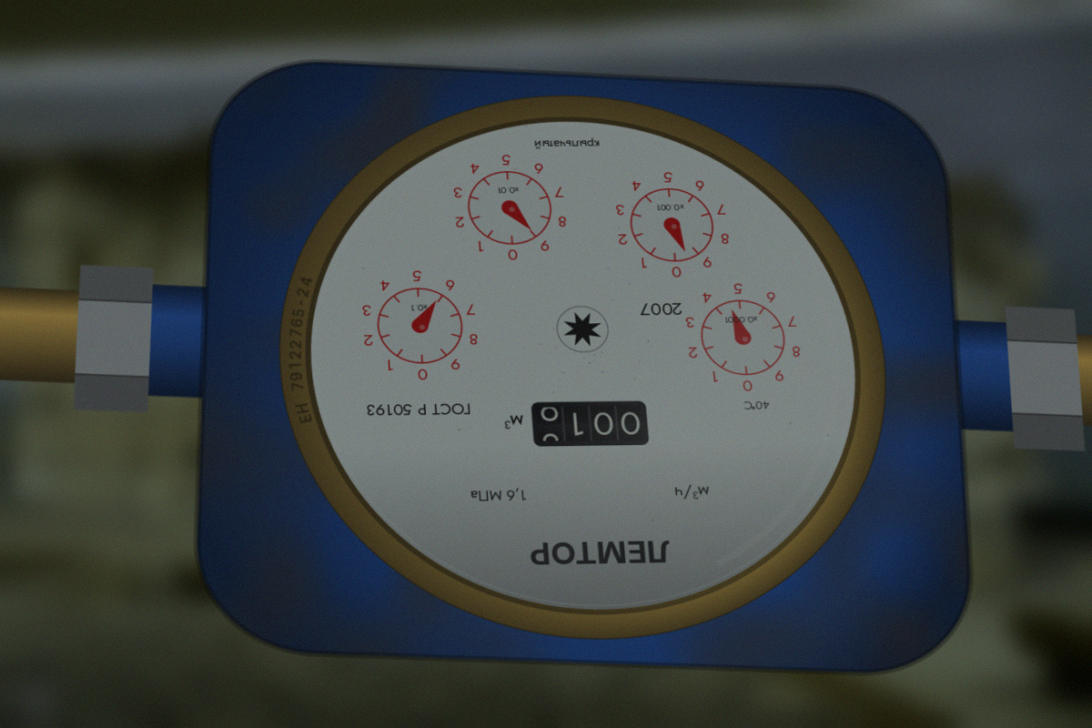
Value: 18.5894m³
